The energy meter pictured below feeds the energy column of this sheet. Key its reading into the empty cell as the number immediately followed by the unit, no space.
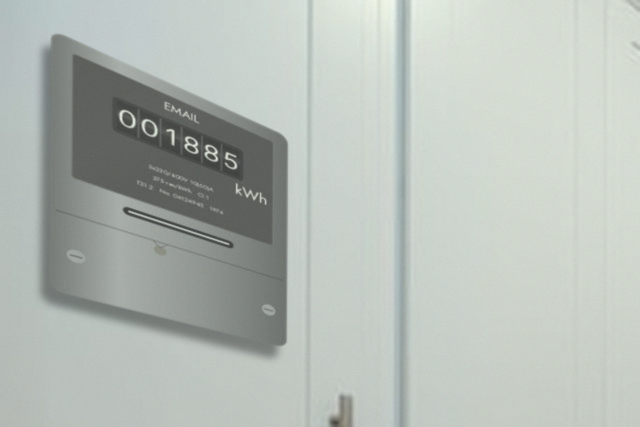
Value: 1885kWh
